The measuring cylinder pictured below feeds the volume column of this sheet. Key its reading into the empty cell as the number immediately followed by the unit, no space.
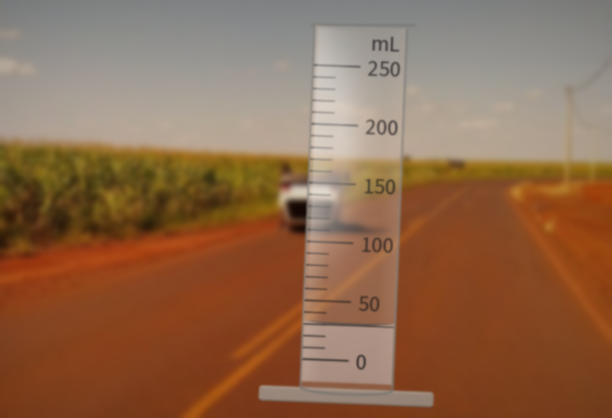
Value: 30mL
